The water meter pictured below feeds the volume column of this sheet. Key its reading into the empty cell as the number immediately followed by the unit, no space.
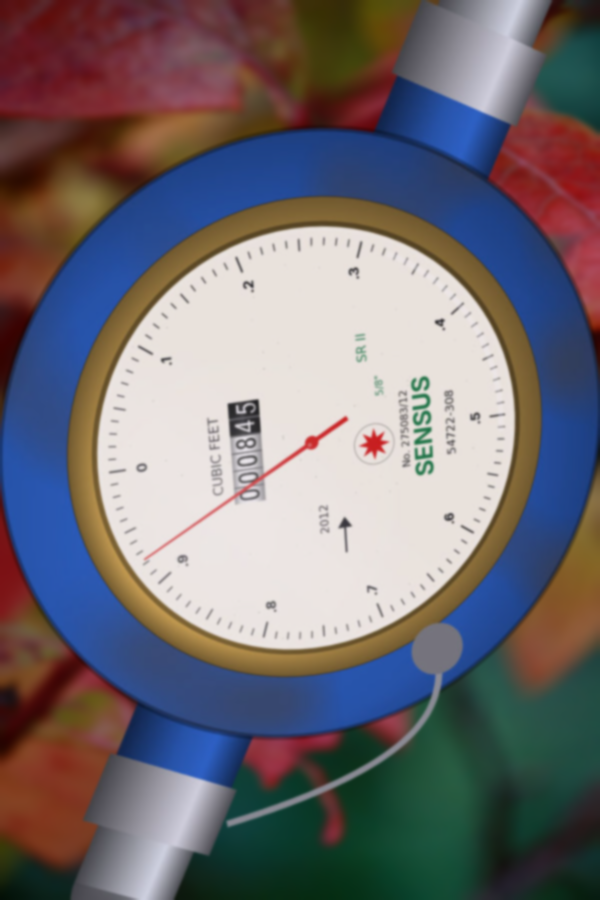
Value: 844.92ft³
